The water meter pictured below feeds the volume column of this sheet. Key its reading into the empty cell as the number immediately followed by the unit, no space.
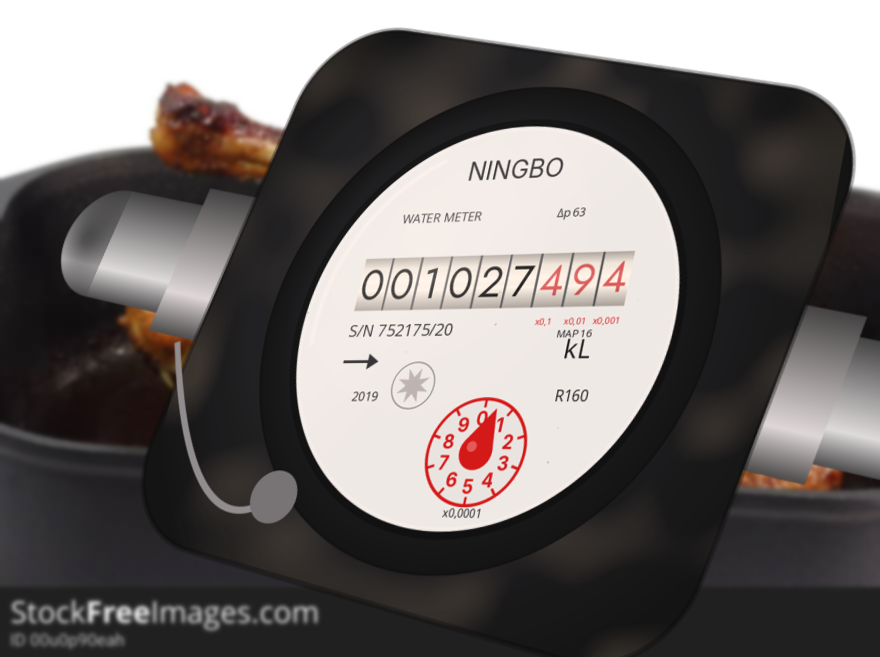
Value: 1027.4940kL
